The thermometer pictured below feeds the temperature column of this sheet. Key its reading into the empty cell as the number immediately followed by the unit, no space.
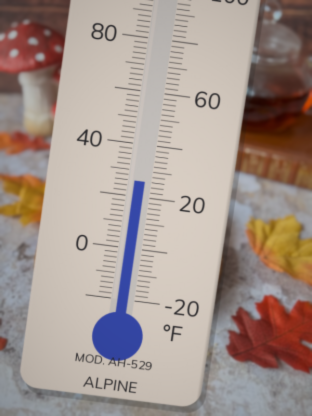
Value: 26°F
